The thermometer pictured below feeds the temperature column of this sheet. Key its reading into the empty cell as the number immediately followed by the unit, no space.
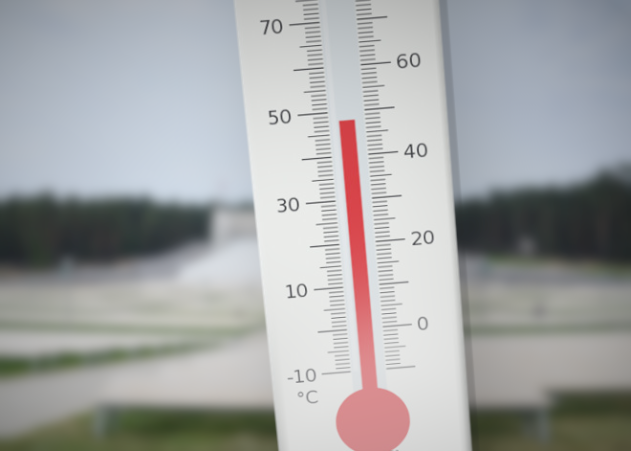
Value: 48°C
